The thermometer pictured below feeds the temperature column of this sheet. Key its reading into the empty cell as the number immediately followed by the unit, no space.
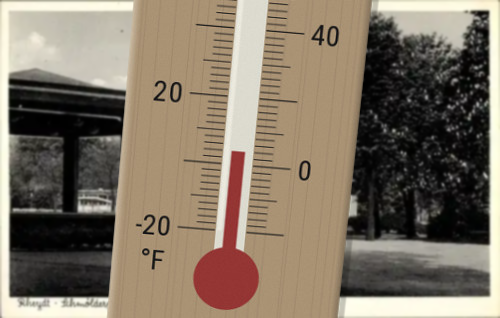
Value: 4°F
